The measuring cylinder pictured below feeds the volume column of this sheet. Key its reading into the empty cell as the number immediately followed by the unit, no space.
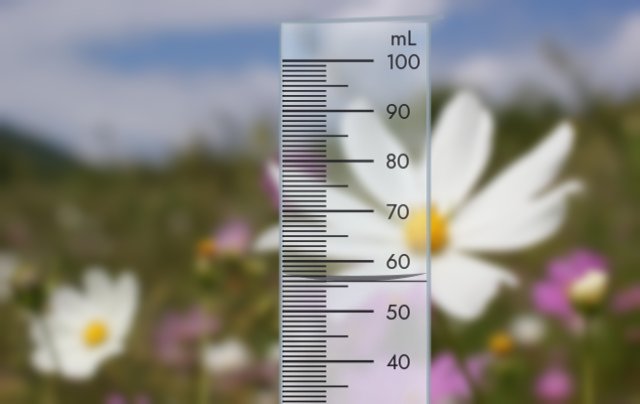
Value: 56mL
